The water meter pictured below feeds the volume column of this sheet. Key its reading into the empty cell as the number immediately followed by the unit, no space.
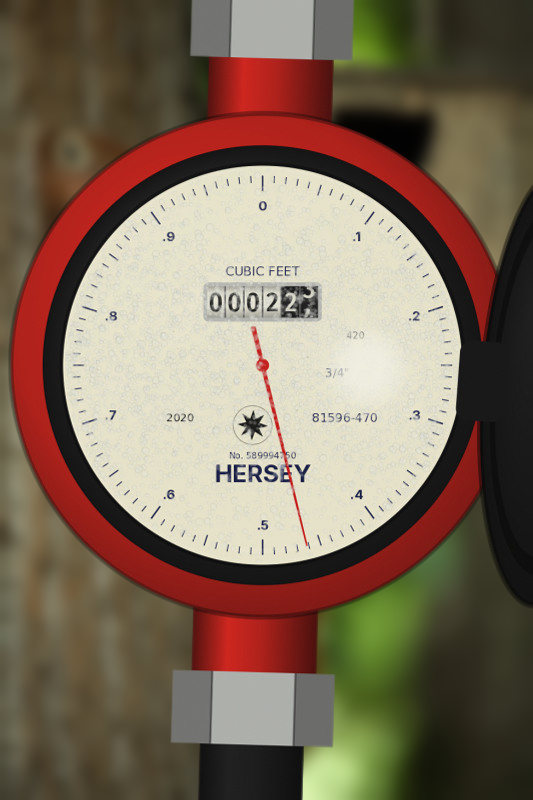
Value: 223.46ft³
